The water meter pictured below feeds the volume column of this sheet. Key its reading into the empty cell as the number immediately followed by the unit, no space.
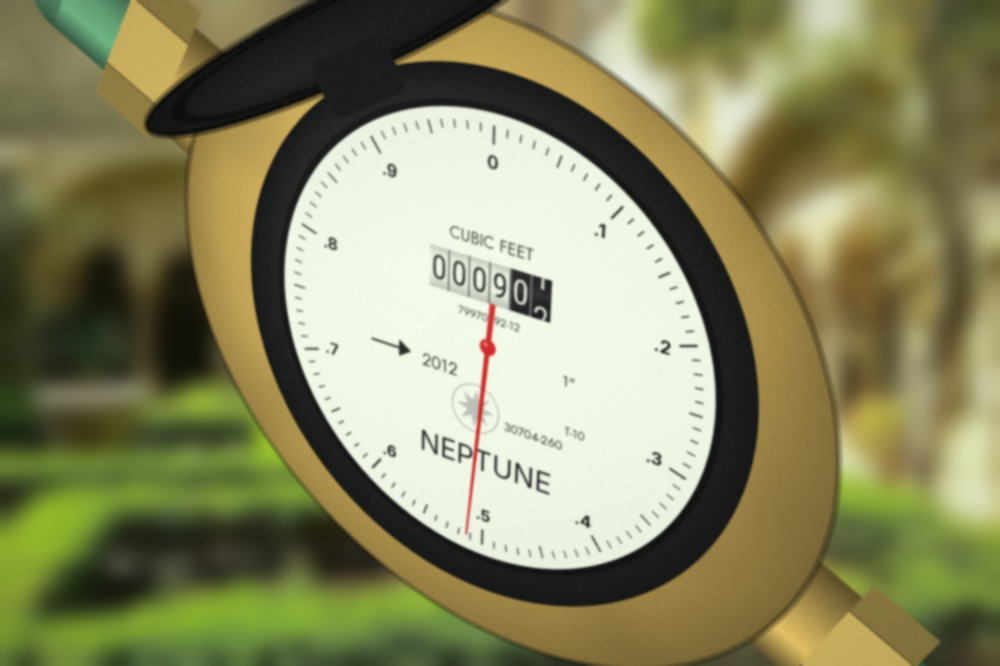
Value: 901.51ft³
